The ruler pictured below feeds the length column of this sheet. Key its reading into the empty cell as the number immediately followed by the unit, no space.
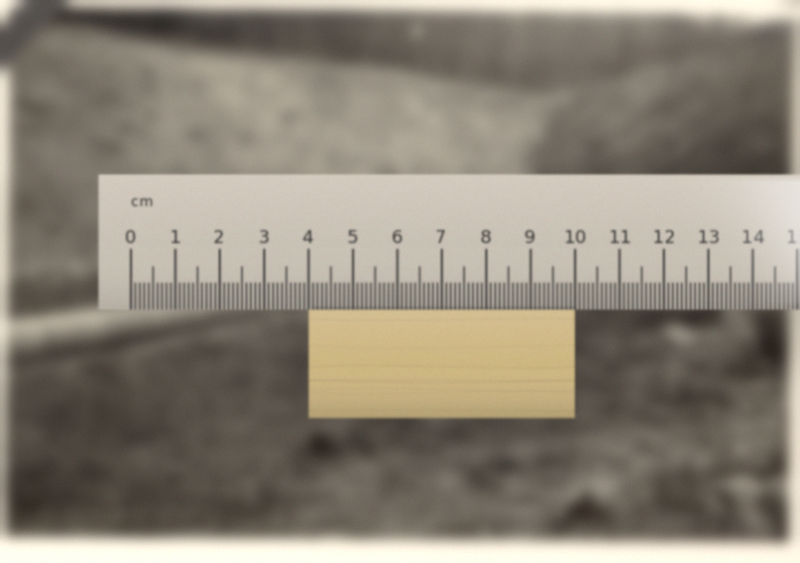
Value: 6cm
